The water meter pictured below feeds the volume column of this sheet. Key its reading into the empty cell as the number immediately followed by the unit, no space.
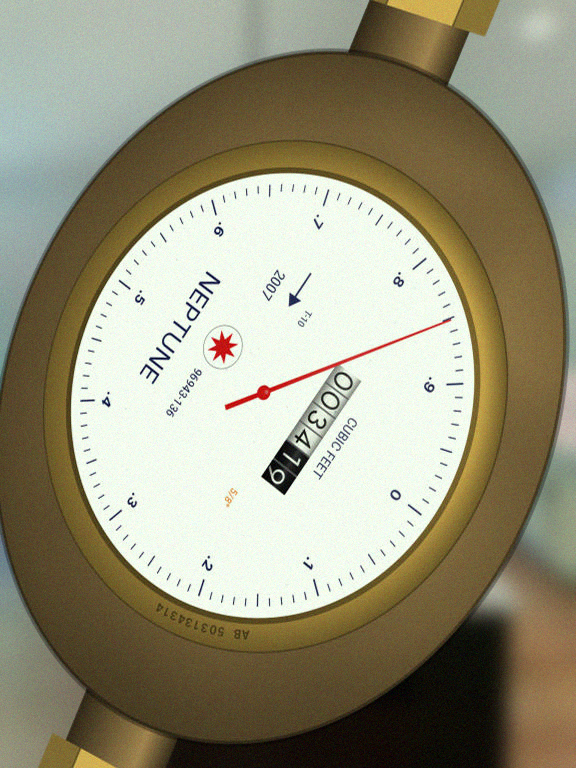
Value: 3418.85ft³
